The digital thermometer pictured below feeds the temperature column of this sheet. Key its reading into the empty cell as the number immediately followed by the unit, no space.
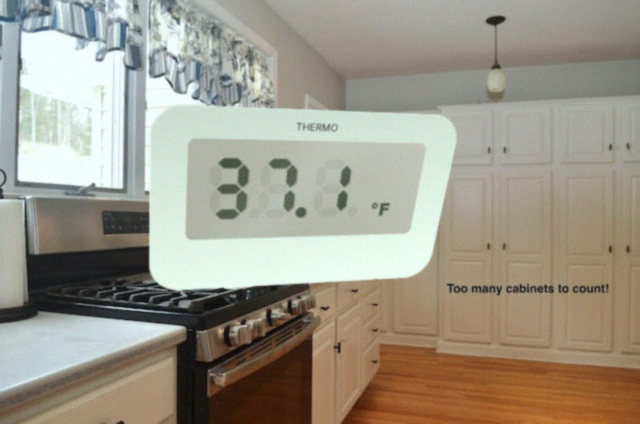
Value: 37.1°F
